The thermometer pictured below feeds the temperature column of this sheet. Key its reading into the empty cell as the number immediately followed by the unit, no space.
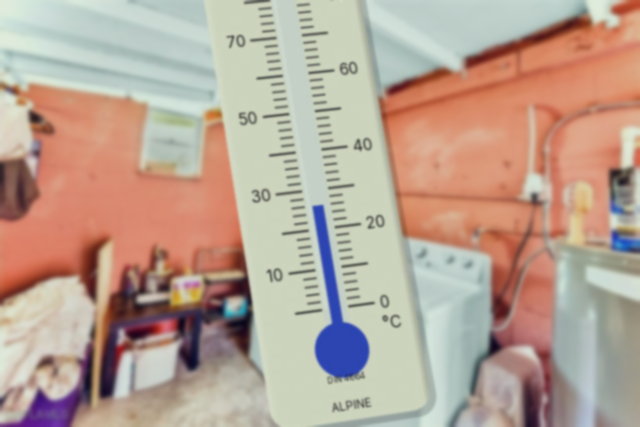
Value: 26°C
